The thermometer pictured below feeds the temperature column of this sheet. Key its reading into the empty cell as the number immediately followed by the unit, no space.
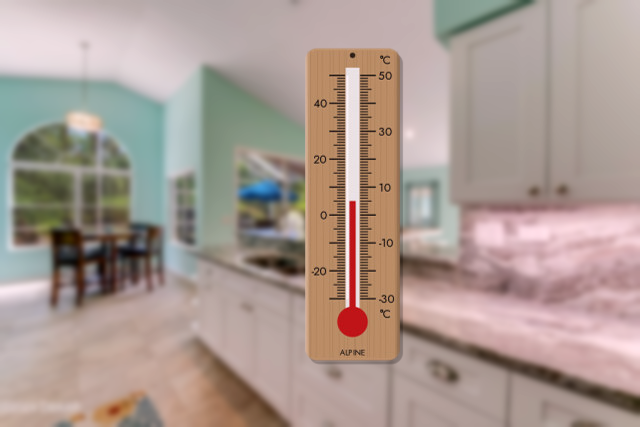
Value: 5°C
